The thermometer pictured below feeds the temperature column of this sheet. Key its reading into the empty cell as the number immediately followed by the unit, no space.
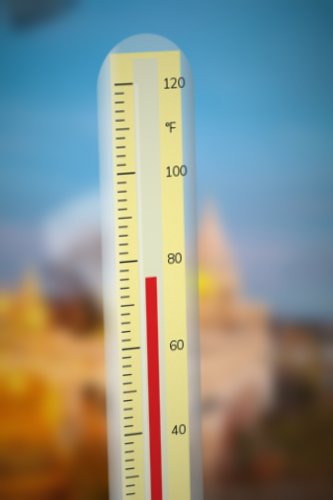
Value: 76°F
